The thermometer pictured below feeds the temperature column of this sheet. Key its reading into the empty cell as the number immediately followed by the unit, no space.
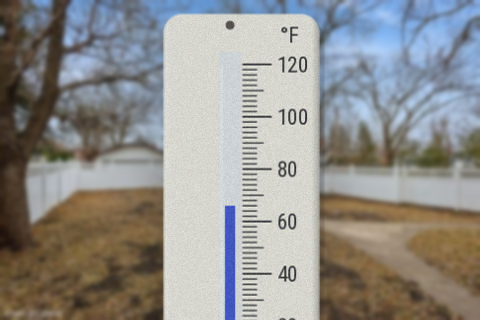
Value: 66°F
